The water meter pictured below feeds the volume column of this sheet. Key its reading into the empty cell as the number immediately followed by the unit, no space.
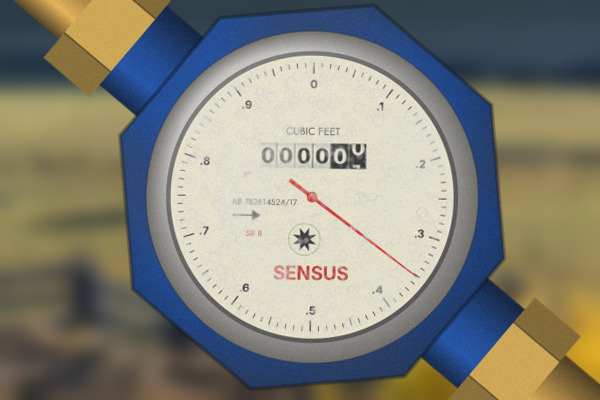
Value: 0.35ft³
